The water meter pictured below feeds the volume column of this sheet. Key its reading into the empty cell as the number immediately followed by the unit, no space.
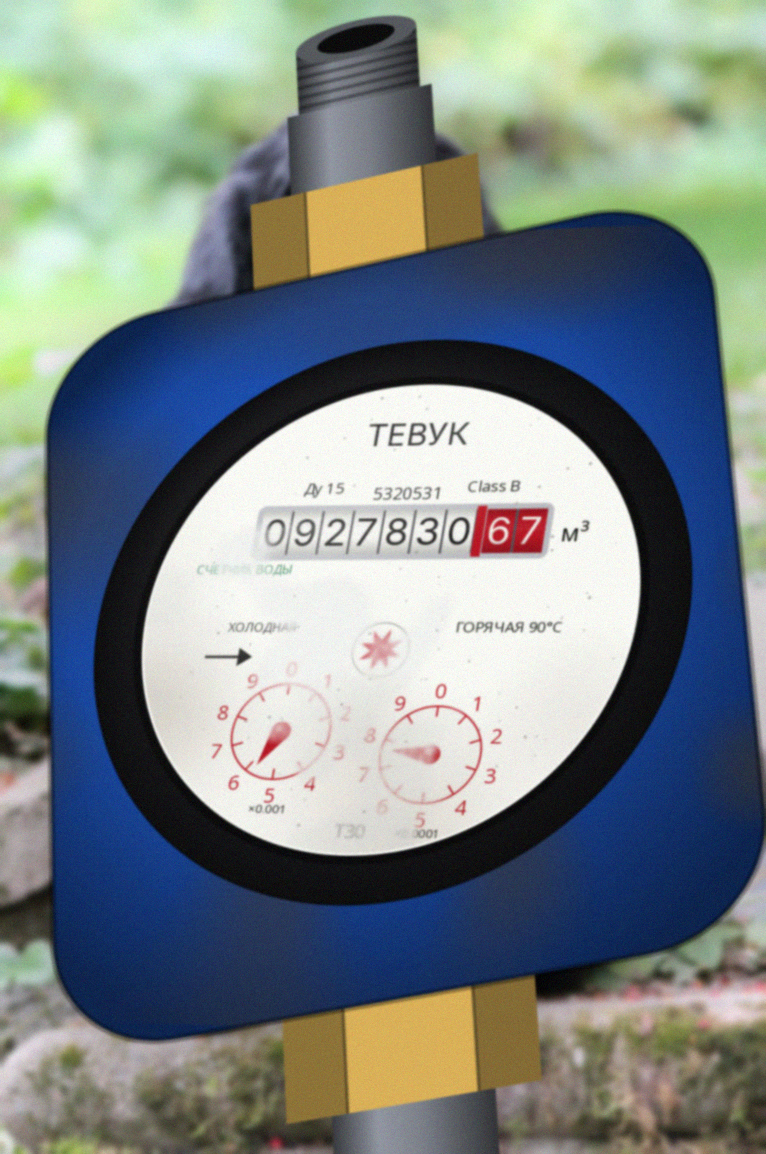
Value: 927830.6757m³
